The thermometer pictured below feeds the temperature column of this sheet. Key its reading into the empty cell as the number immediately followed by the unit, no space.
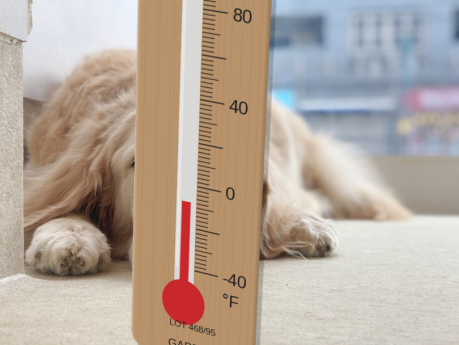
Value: -8°F
